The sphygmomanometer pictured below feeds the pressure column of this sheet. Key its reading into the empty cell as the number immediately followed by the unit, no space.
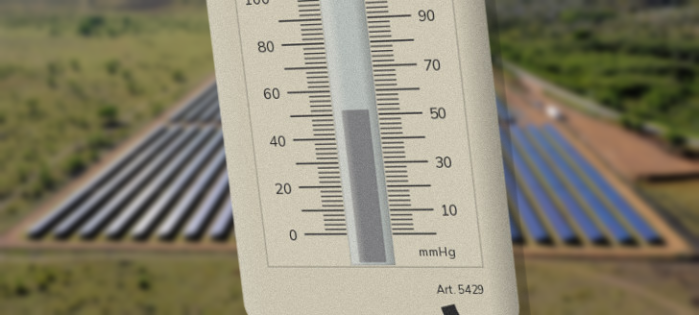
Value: 52mmHg
